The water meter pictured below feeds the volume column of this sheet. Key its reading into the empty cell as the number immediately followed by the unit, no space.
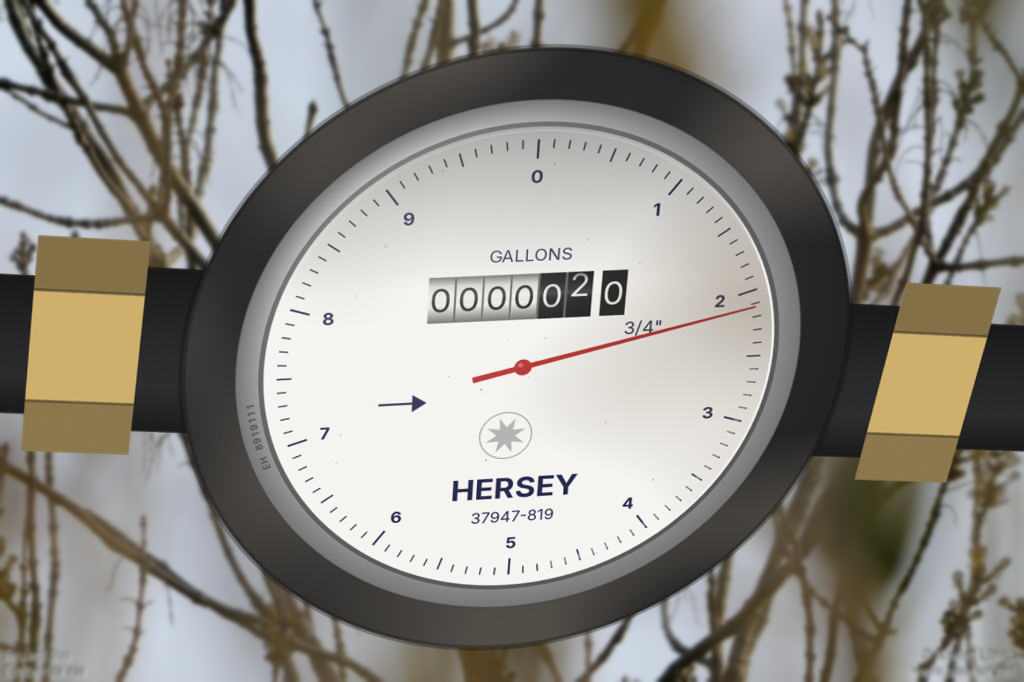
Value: 22.1gal
